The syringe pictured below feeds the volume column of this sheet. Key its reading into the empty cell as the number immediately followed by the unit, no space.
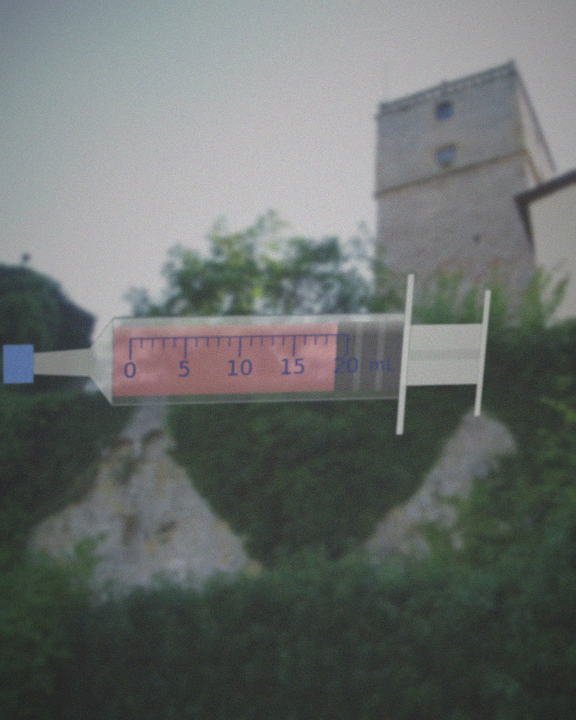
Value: 19mL
